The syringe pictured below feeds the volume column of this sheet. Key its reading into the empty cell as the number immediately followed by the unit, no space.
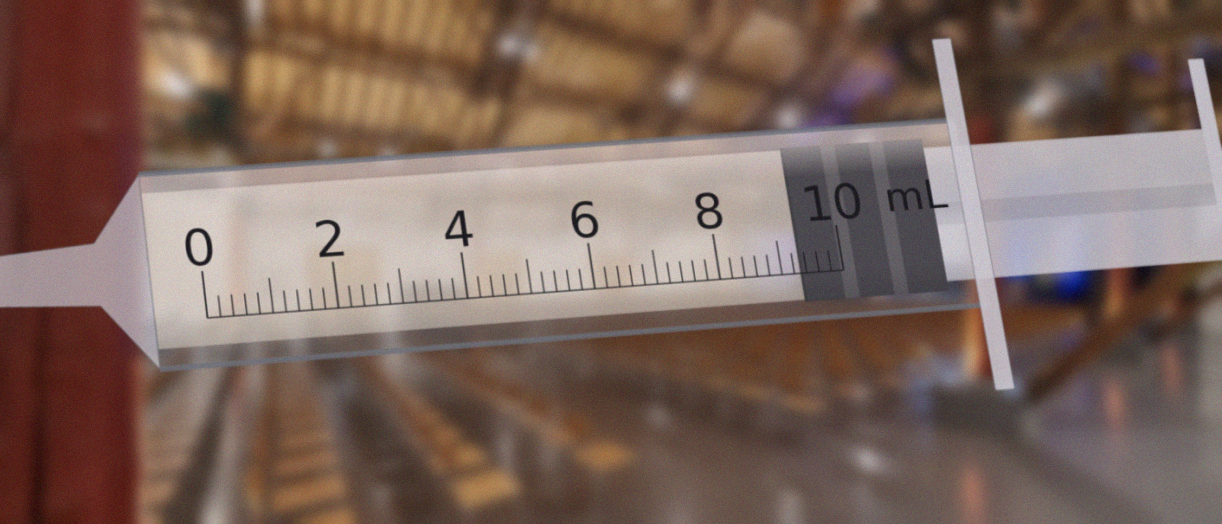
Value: 9.3mL
